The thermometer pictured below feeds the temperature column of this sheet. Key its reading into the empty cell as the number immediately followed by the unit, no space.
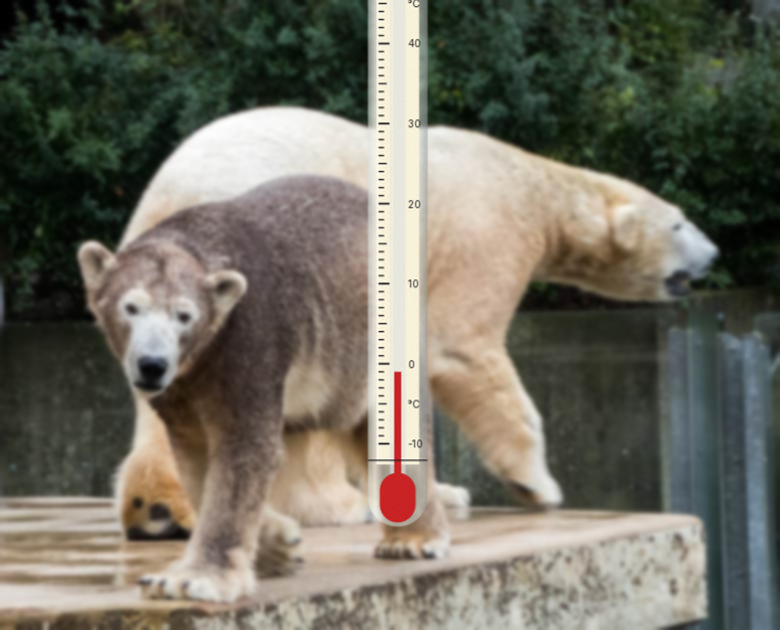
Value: -1°C
